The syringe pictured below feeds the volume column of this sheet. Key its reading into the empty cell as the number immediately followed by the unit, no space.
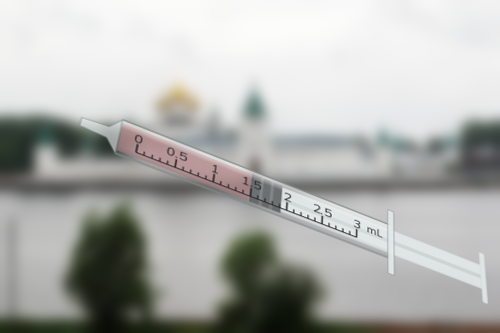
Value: 1.5mL
